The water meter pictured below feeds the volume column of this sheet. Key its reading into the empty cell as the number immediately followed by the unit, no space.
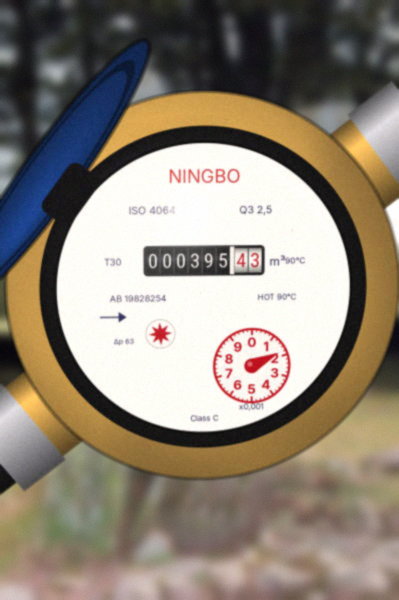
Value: 395.431m³
